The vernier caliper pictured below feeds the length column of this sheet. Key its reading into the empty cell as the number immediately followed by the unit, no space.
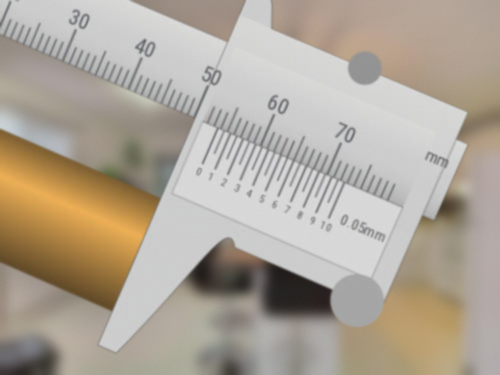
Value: 53.6mm
